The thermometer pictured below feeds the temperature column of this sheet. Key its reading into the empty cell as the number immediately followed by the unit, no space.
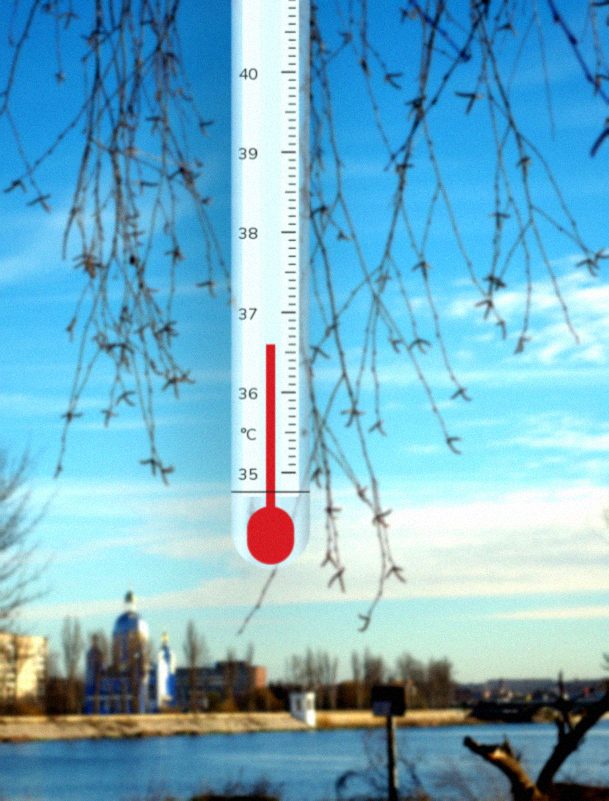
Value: 36.6°C
